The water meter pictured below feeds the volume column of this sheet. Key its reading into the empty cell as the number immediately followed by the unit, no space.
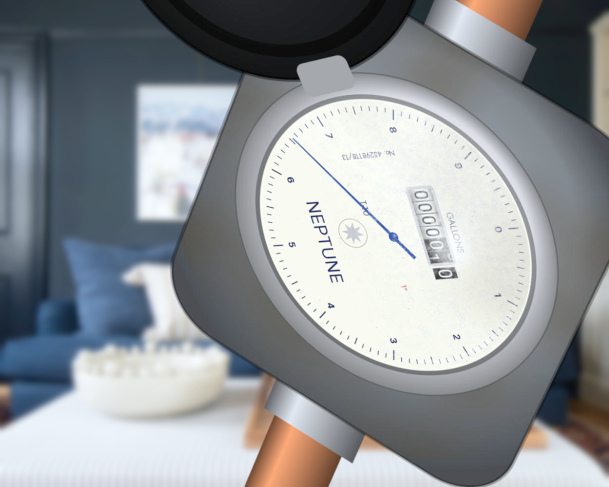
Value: 6.5gal
